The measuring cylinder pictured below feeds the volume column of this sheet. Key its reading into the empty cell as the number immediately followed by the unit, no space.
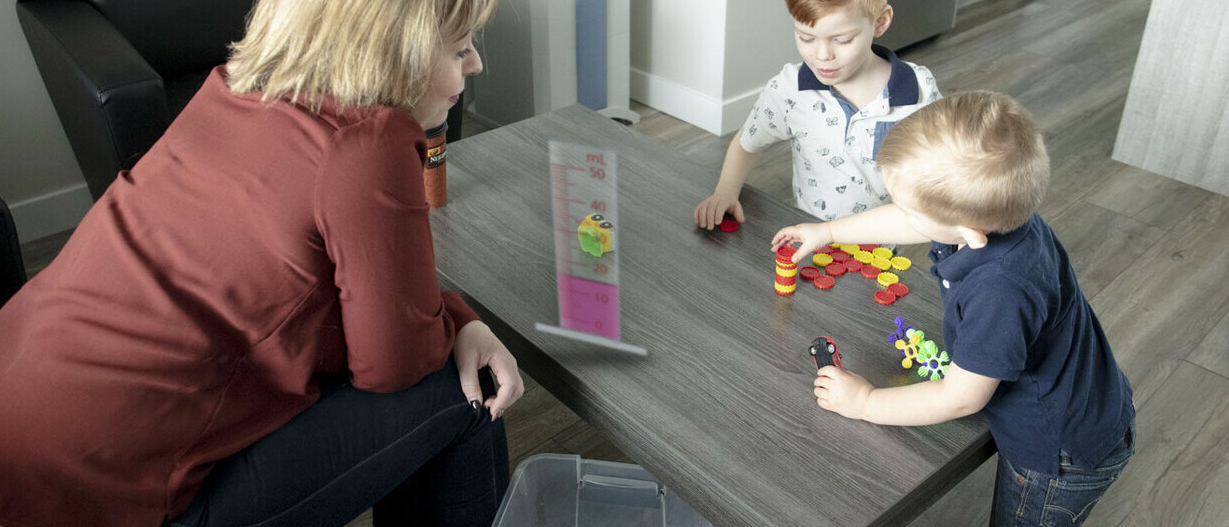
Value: 15mL
